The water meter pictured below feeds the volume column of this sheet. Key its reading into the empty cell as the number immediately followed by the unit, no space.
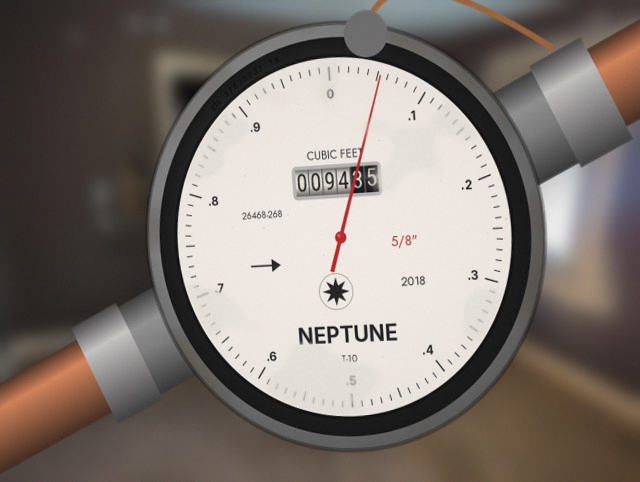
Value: 9435.05ft³
